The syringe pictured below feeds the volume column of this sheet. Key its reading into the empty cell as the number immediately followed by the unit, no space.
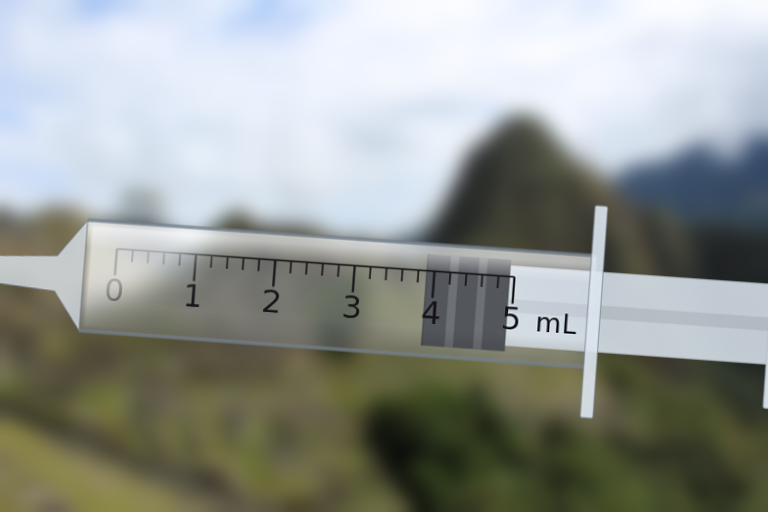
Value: 3.9mL
